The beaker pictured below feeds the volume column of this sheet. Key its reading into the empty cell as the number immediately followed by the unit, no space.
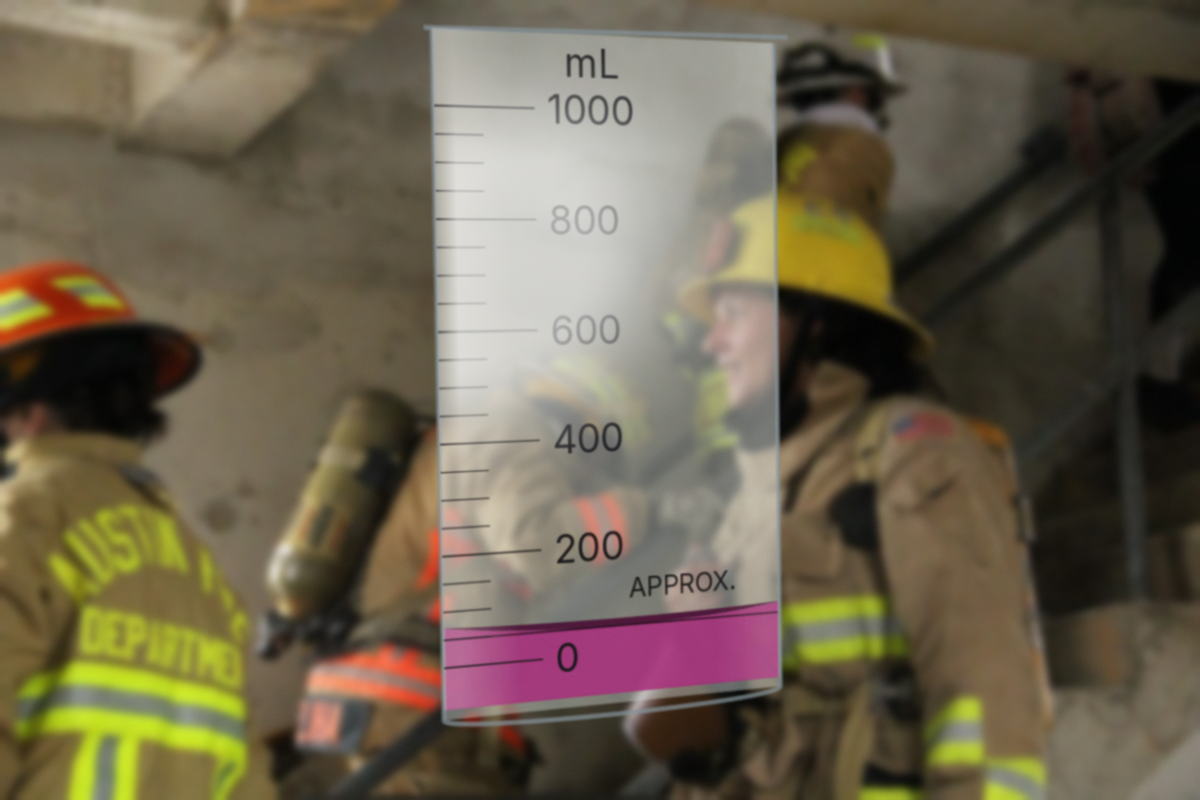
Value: 50mL
